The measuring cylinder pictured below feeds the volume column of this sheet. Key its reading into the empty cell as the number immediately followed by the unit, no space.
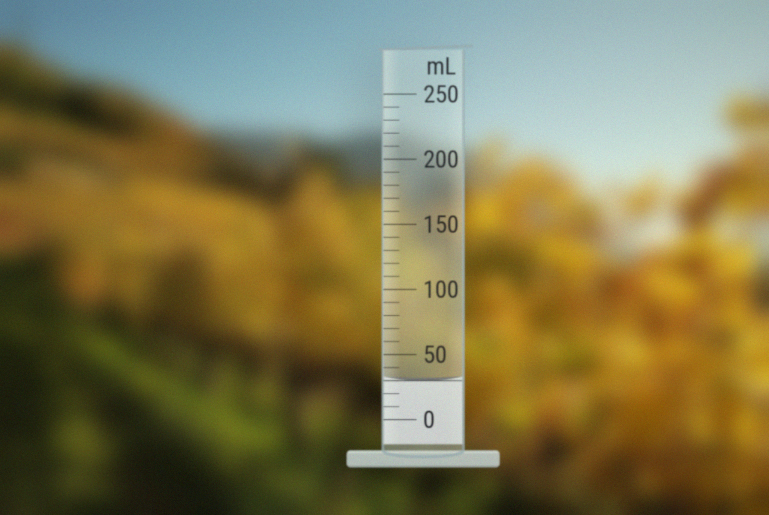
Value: 30mL
